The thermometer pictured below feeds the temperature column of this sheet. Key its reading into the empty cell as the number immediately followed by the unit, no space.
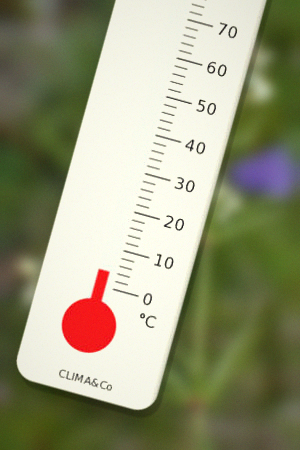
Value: 4°C
